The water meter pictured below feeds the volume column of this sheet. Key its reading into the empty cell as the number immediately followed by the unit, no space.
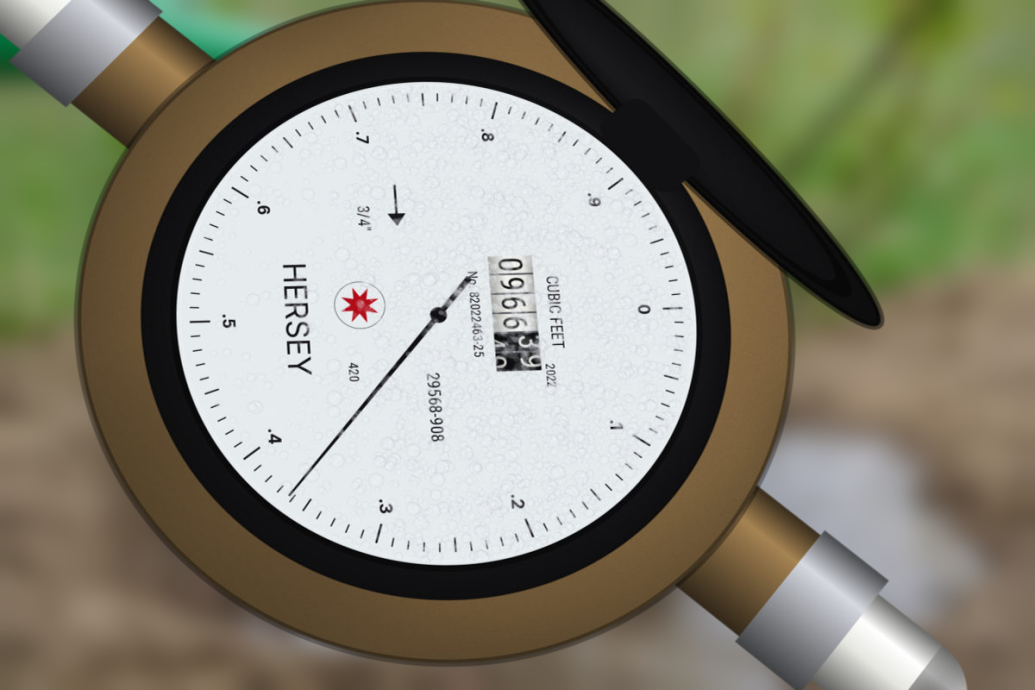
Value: 96639.36ft³
